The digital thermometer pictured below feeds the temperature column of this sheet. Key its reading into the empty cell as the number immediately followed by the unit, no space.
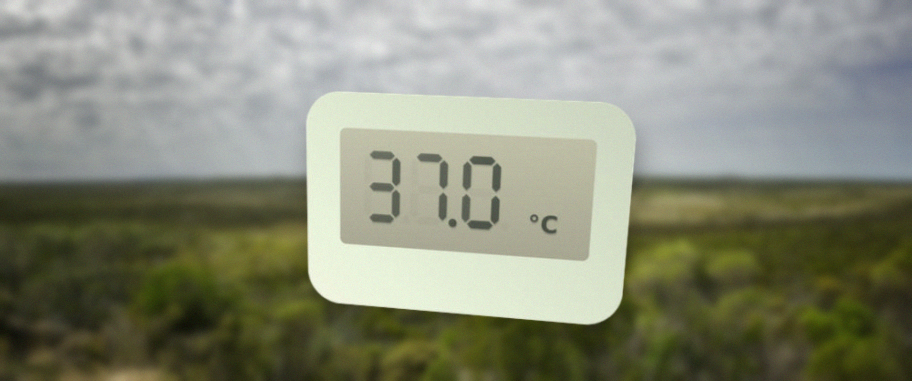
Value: 37.0°C
